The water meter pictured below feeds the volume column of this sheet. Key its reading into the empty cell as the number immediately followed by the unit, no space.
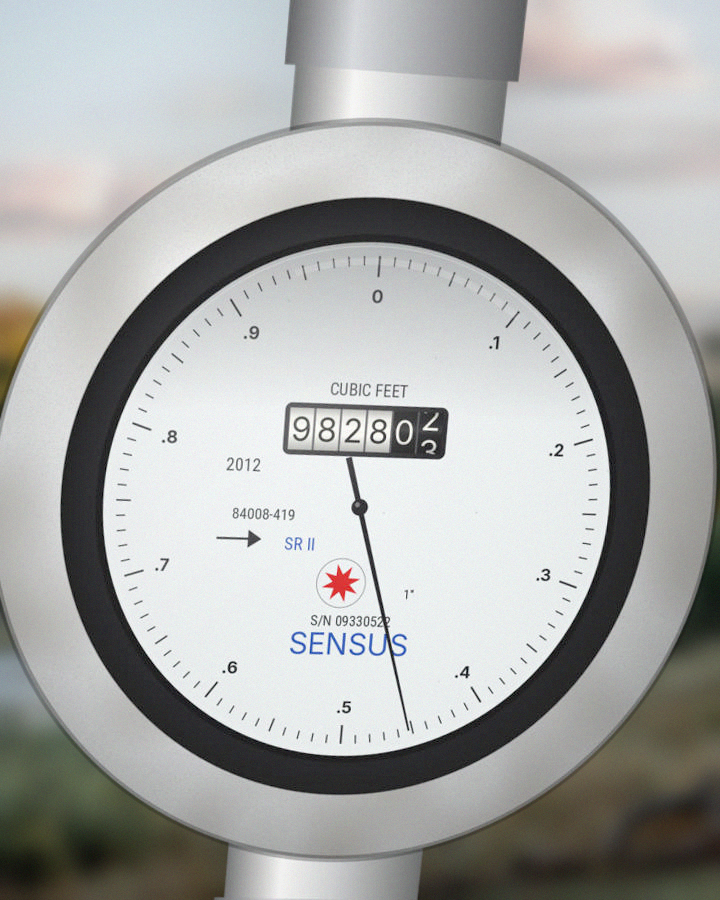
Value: 982802.45ft³
